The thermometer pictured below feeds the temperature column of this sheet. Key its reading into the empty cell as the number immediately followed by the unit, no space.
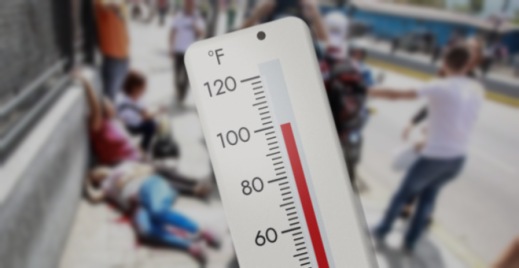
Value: 100°F
